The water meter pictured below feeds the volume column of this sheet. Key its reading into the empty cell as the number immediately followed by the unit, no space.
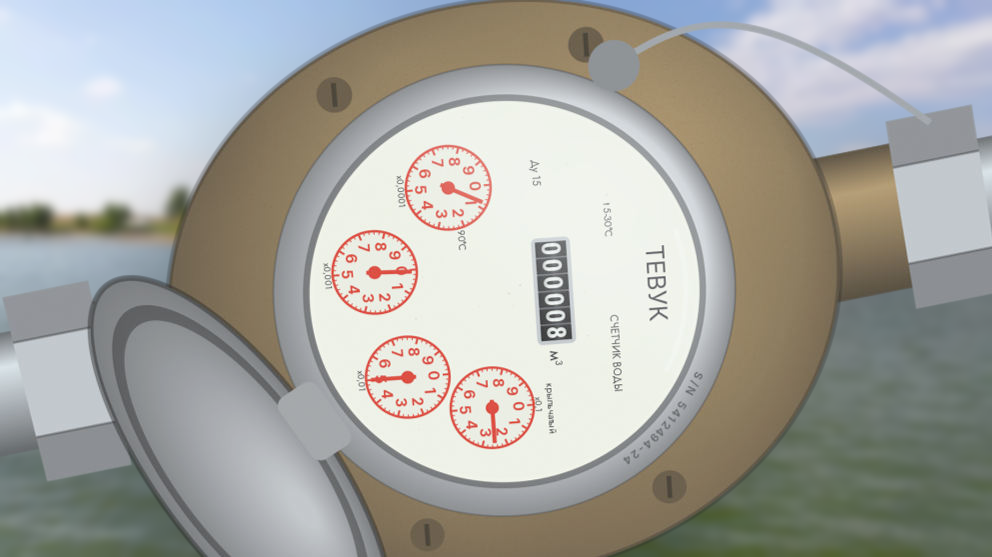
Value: 8.2500m³
